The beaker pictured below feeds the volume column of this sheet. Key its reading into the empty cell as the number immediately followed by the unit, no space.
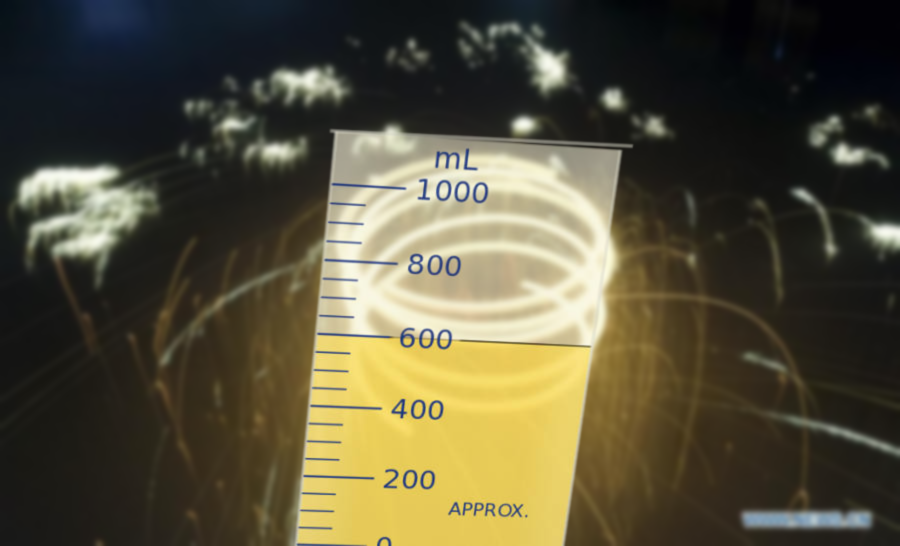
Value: 600mL
